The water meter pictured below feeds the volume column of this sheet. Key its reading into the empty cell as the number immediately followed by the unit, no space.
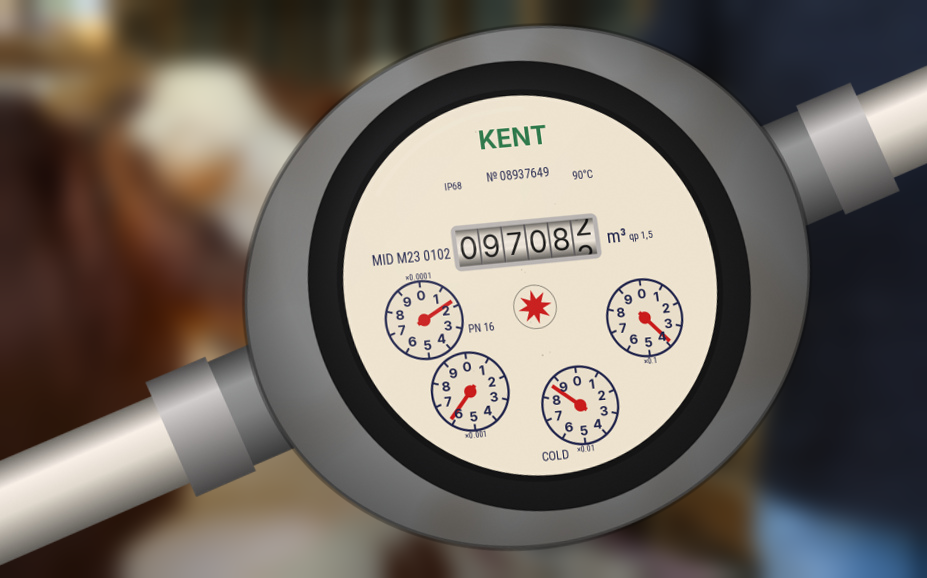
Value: 97082.3861m³
